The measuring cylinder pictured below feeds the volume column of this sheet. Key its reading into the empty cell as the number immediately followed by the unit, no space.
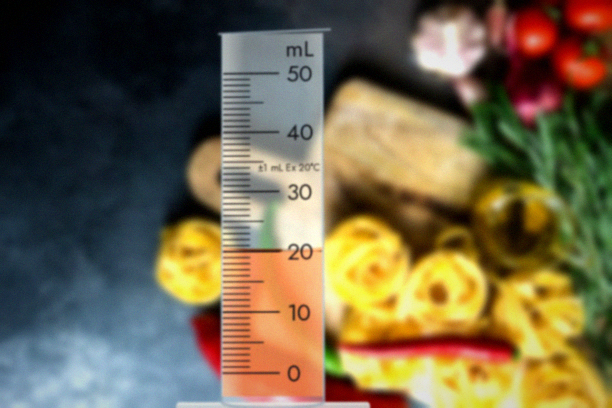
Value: 20mL
